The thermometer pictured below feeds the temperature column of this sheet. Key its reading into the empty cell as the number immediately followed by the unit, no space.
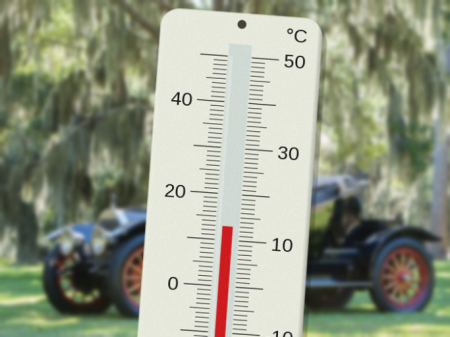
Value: 13°C
